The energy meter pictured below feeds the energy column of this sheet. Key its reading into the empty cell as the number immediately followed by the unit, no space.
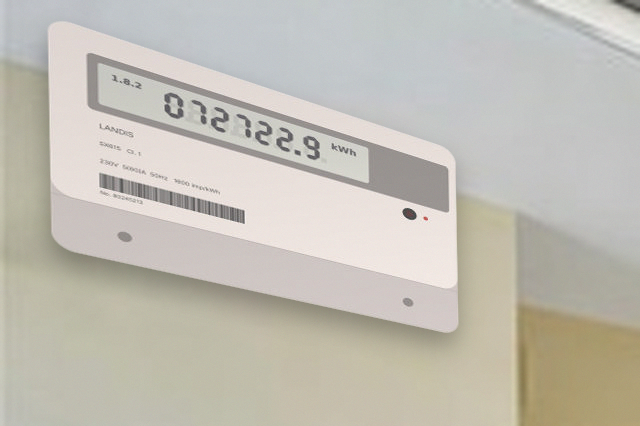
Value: 72722.9kWh
